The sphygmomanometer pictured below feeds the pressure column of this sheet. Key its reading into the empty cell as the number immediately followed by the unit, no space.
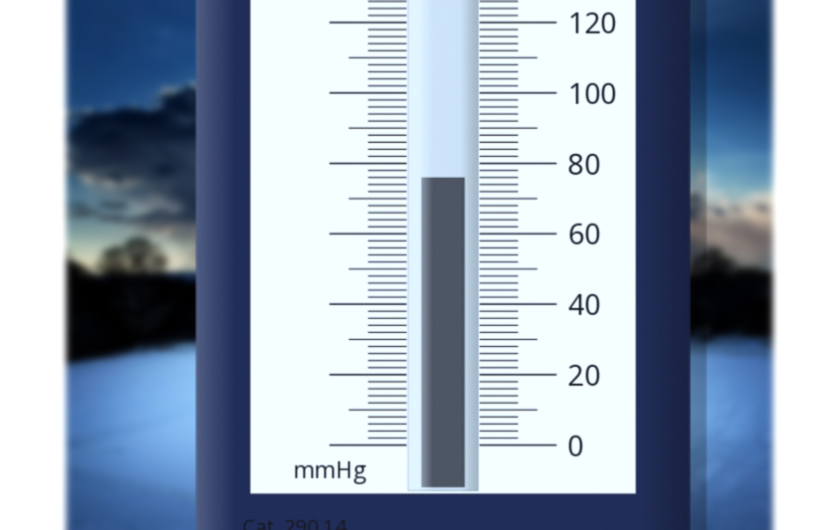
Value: 76mmHg
